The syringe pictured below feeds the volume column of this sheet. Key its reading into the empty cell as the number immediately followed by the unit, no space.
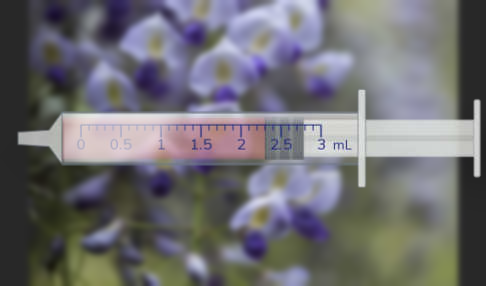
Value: 2.3mL
